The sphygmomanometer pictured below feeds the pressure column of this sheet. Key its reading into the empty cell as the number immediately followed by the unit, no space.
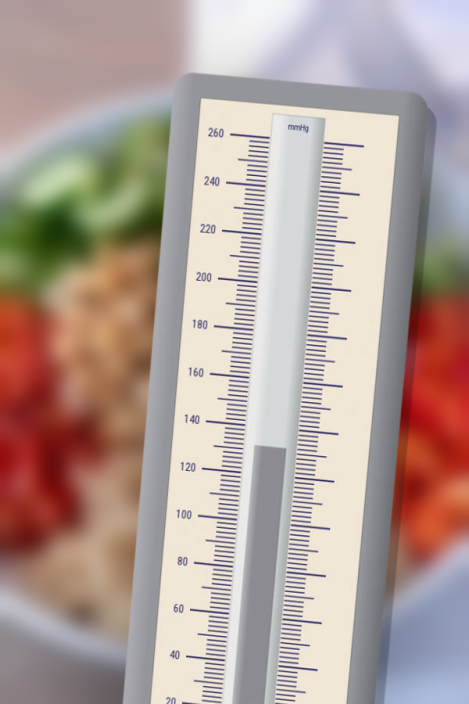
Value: 132mmHg
